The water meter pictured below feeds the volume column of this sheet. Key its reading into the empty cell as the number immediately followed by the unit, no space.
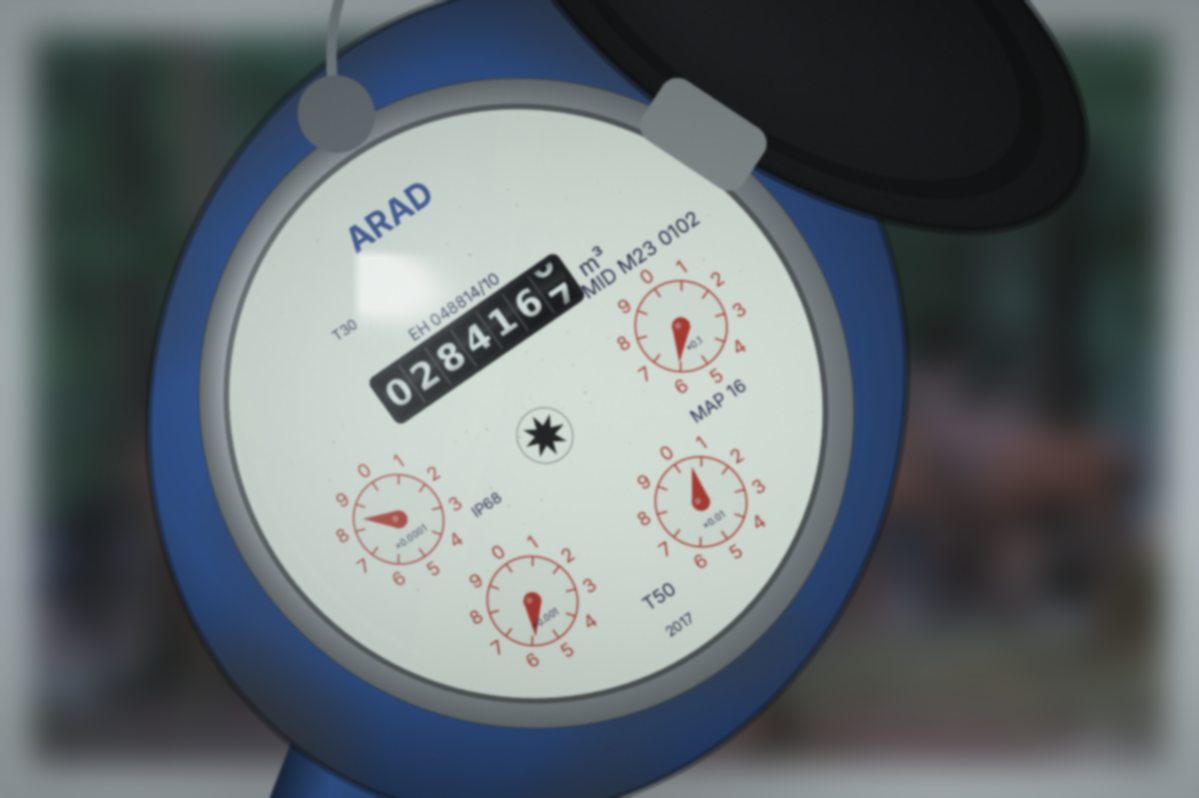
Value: 284166.6058m³
